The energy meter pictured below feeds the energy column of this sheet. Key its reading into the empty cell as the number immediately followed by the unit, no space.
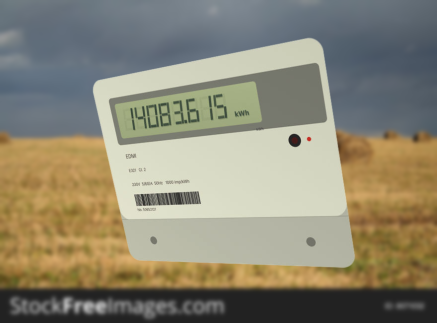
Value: 14083.615kWh
